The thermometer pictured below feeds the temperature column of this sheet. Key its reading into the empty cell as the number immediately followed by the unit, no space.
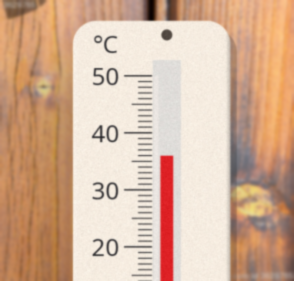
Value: 36°C
